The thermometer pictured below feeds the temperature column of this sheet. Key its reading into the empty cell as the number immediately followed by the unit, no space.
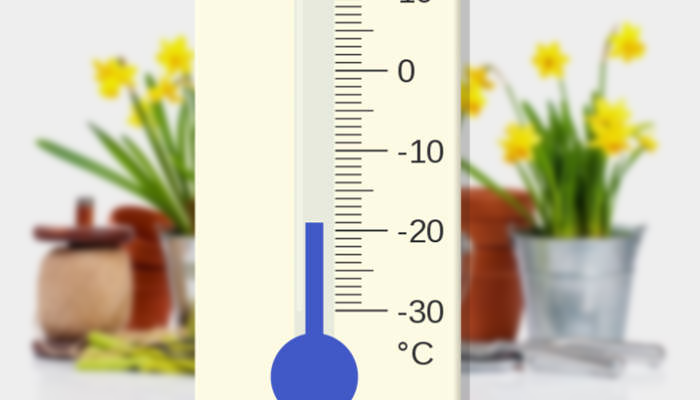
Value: -19°C
